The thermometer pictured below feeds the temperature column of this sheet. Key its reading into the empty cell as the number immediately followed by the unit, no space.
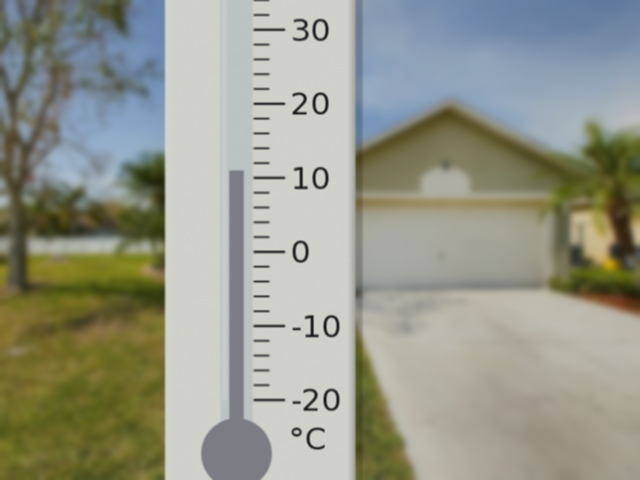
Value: 11°C
